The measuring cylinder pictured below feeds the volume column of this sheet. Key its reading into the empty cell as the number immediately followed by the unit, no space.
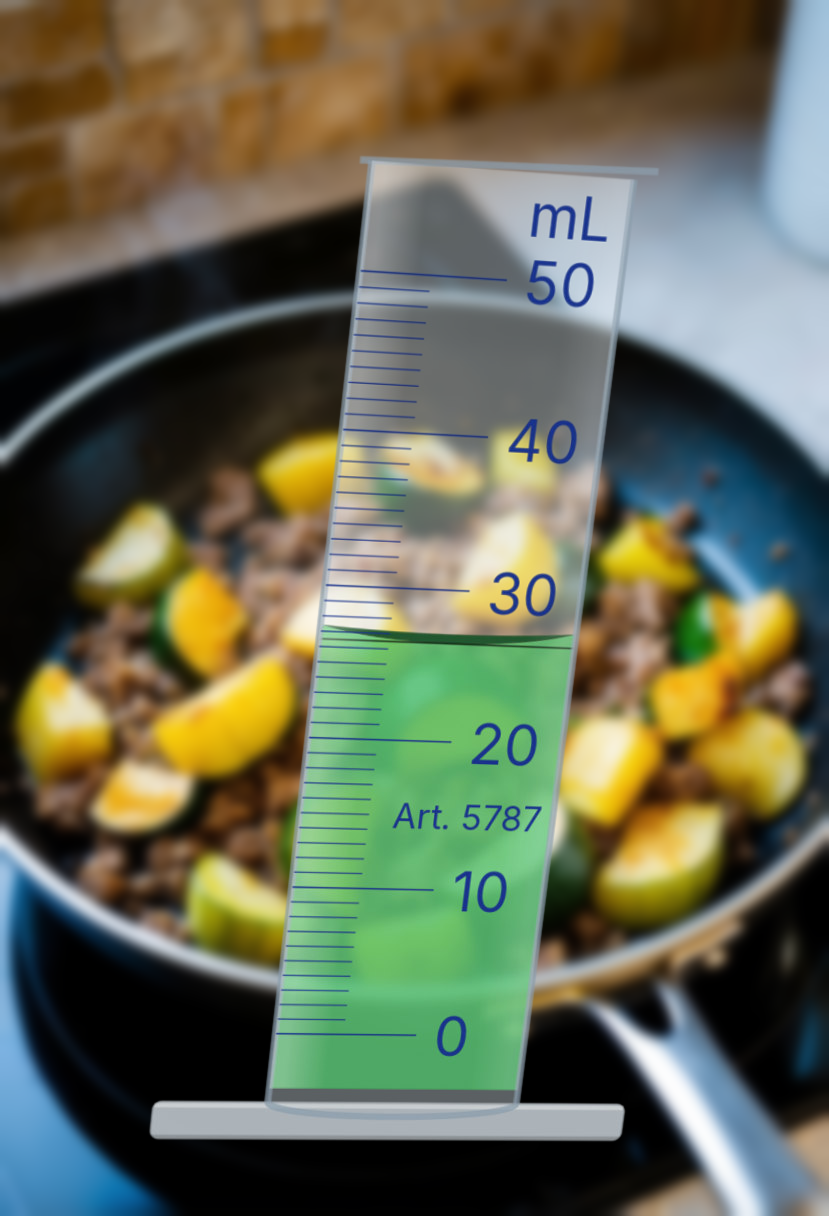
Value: 26.5mL
